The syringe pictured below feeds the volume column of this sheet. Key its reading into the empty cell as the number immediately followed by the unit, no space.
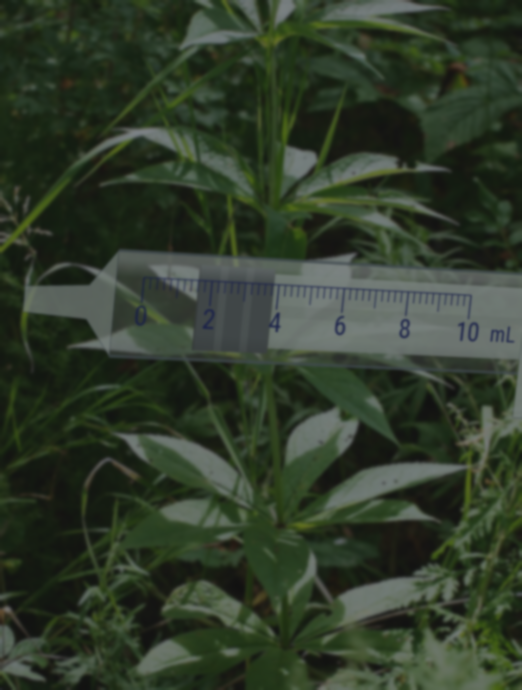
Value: 1.6mL
